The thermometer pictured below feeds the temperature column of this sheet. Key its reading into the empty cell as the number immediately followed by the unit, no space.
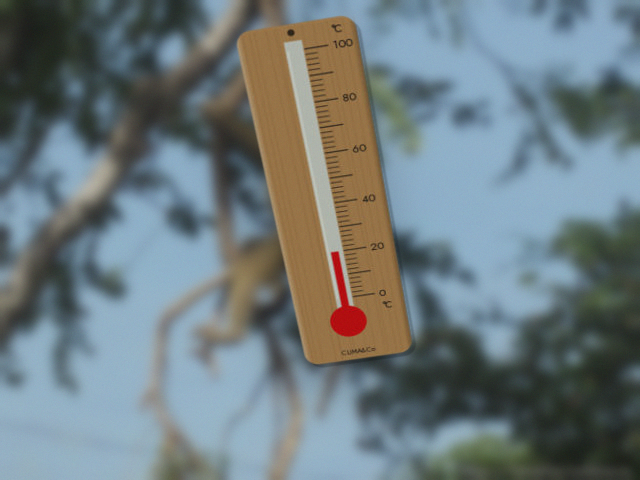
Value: 20°C
